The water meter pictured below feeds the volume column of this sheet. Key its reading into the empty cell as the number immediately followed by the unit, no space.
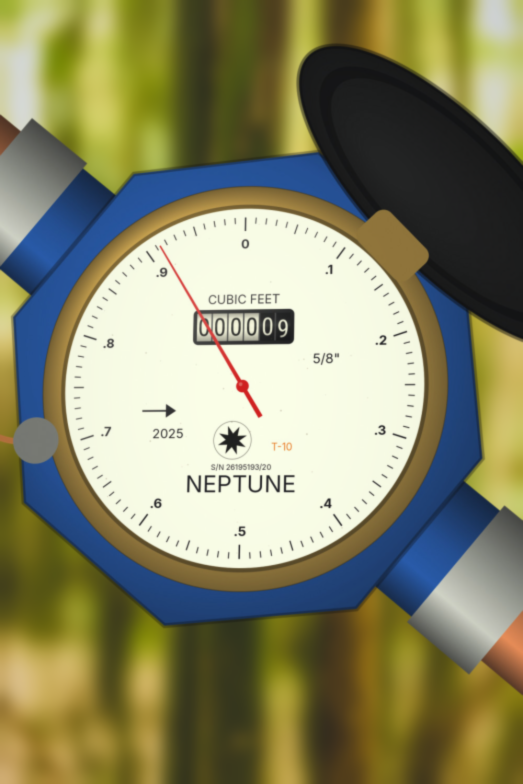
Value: 8.91ft³
